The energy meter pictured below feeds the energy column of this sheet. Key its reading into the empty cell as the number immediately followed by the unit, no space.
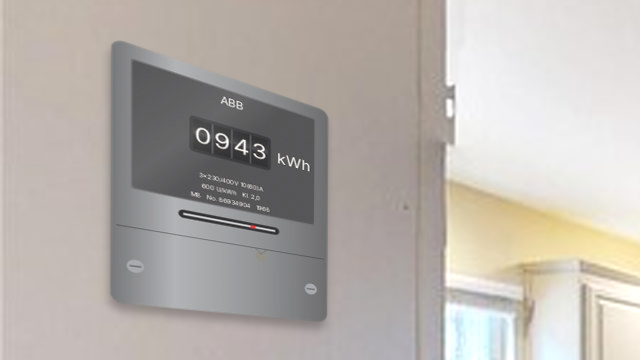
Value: 943kWh
